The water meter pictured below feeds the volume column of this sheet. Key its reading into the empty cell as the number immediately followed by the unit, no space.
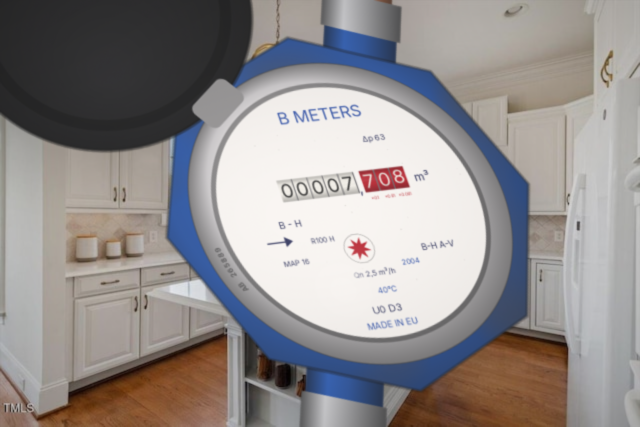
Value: 7.708m³
